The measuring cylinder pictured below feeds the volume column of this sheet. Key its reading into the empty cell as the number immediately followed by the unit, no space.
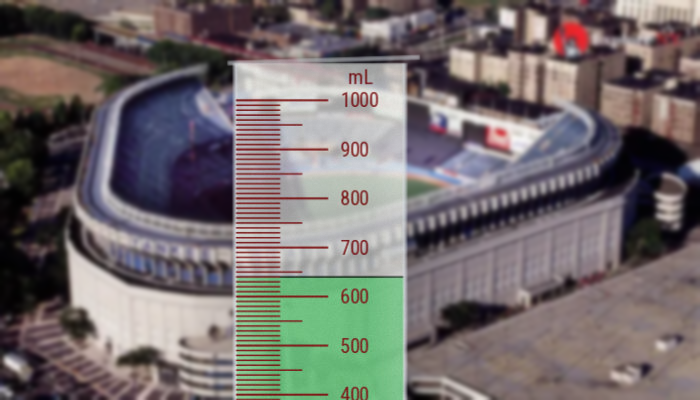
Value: 640mL
